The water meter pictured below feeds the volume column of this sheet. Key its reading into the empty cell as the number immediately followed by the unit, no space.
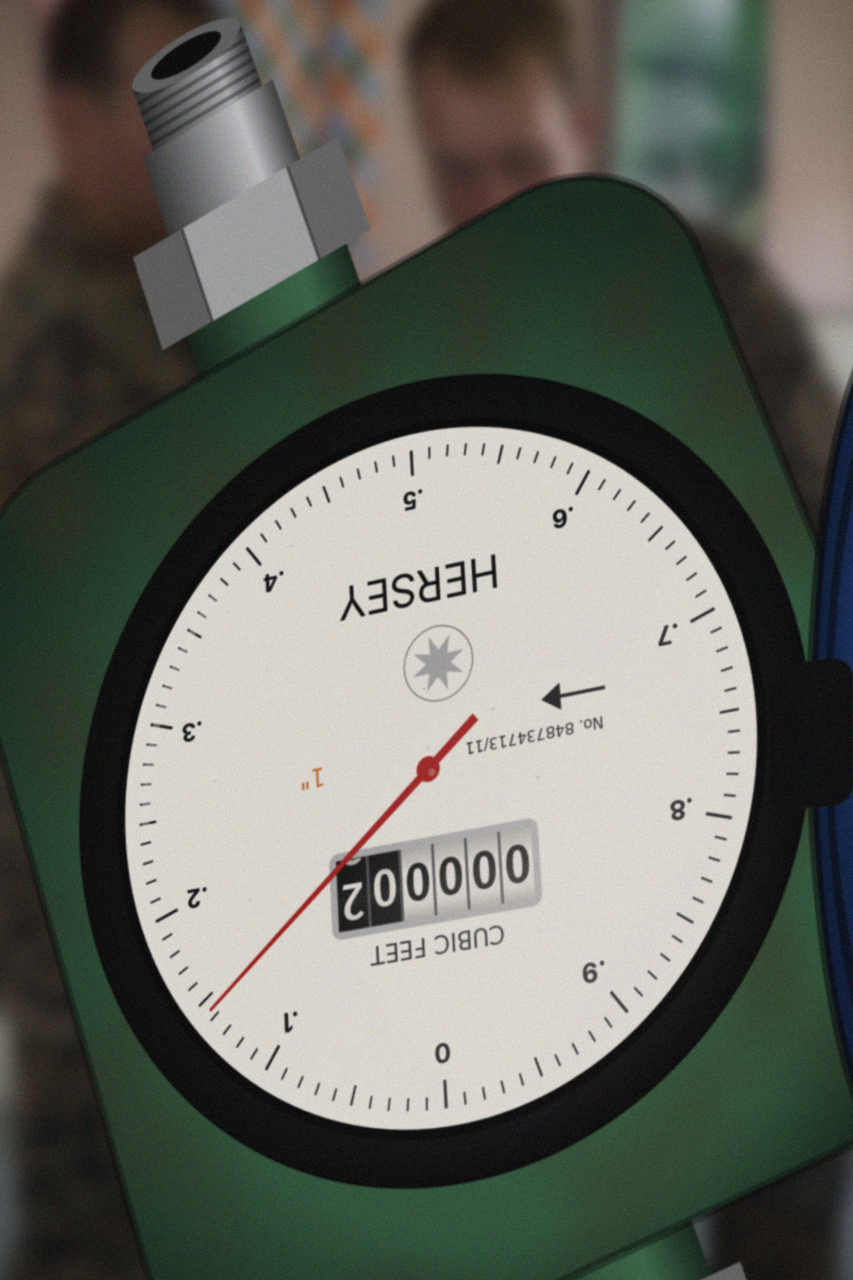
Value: 2.14ft³
